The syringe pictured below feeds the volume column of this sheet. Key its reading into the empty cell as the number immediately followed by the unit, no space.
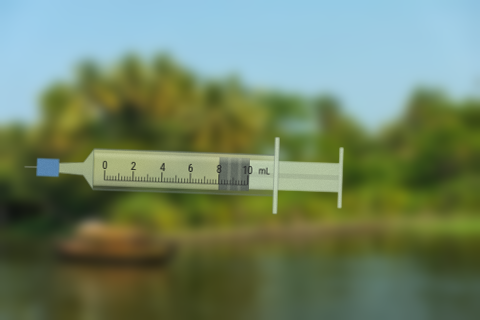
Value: 8mL
